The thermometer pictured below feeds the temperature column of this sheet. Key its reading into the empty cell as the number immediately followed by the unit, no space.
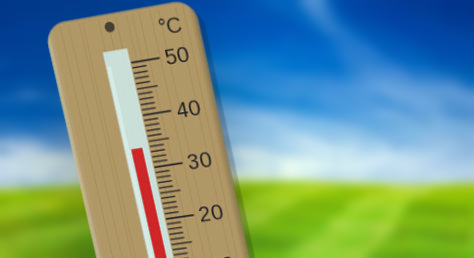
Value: 34°C
